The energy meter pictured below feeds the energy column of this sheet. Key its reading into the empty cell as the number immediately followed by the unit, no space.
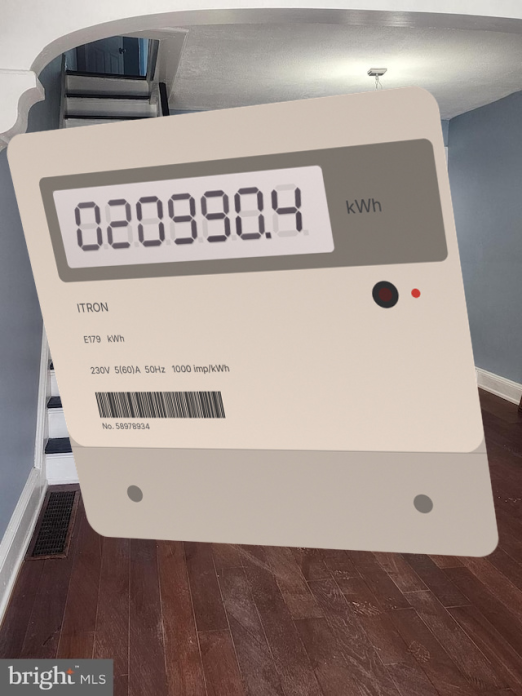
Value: 20990.4kWh
